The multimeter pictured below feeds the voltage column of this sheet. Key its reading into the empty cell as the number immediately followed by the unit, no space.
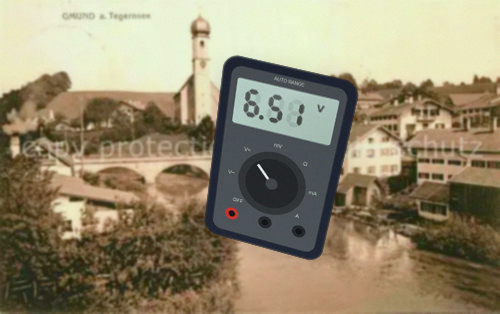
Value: 6.51V
